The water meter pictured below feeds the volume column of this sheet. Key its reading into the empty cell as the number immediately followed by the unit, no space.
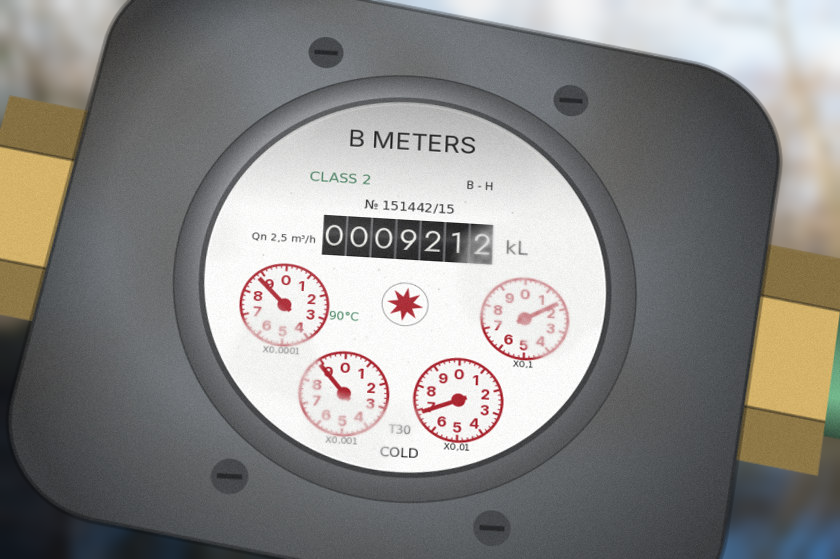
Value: 9212.1688kL
